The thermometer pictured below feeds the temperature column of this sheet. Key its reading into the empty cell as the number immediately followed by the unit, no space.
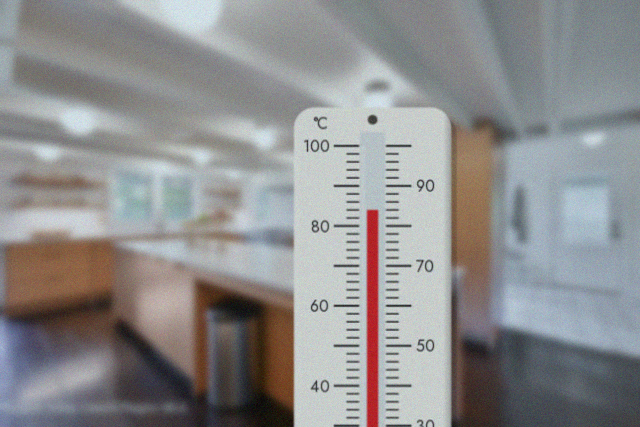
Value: 84°C
